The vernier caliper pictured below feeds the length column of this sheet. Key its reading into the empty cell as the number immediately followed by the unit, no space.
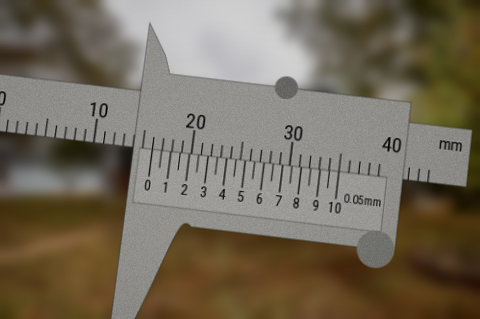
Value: 16.0mm
